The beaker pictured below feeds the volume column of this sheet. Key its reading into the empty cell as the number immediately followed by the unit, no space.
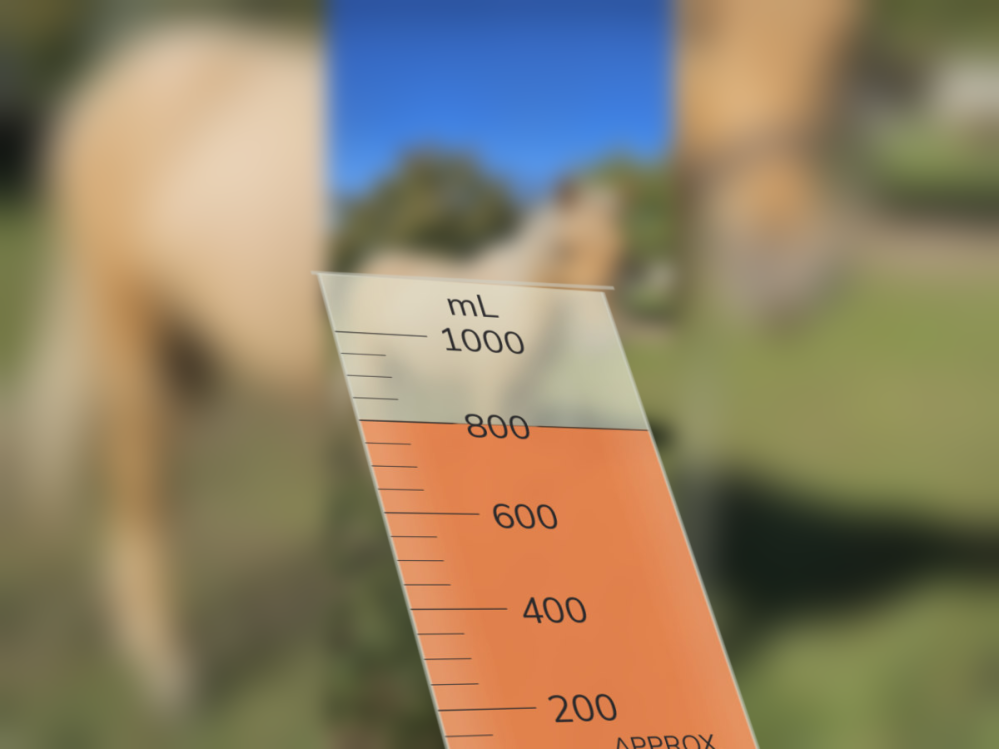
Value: 800mL
